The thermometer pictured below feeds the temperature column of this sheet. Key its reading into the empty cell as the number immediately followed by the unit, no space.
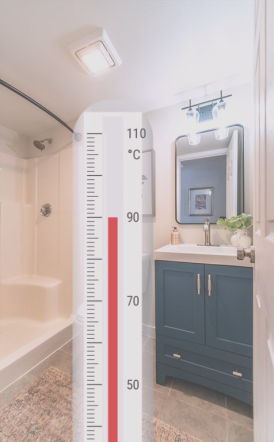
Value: 90°C
